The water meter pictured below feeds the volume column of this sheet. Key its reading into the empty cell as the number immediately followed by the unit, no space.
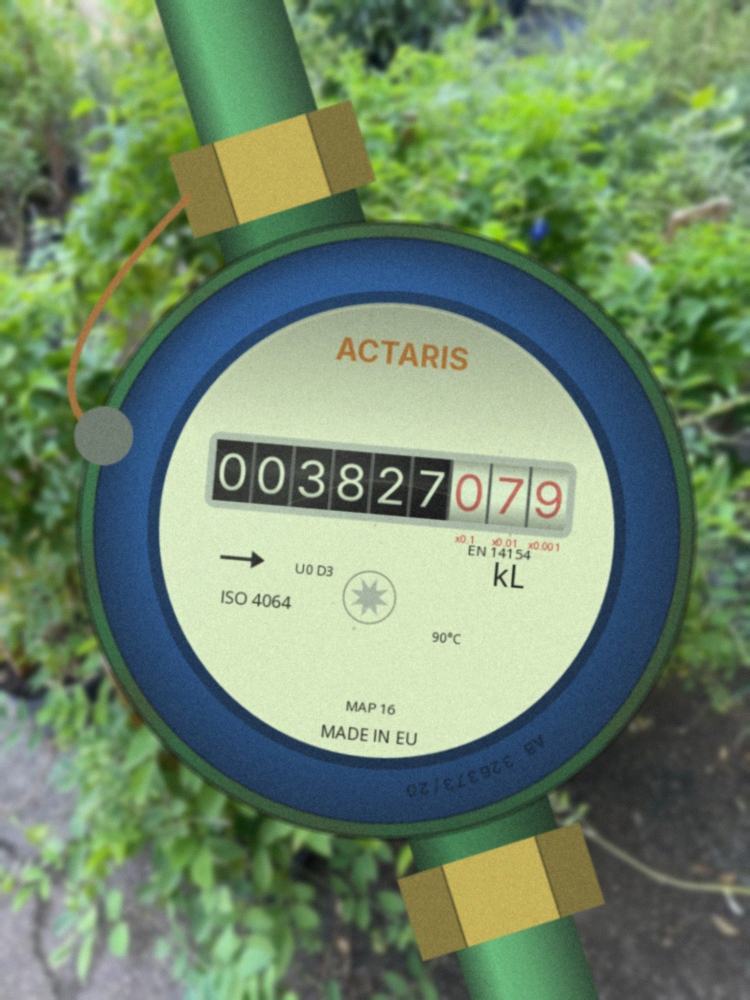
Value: 3827.079kL
